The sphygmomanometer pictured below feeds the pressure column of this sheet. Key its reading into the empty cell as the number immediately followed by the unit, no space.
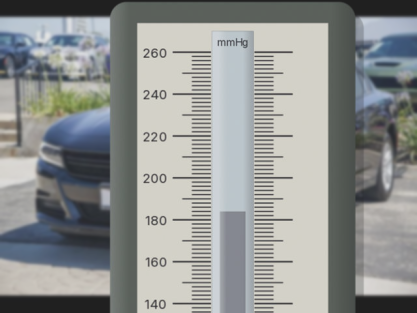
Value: 184mmHg
